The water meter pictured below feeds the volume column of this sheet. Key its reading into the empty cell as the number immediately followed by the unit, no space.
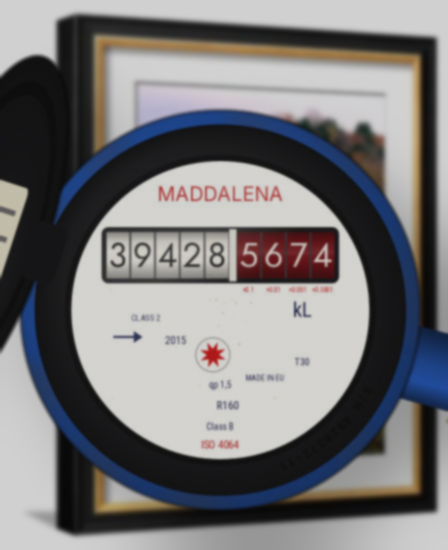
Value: 39428.5674kL
